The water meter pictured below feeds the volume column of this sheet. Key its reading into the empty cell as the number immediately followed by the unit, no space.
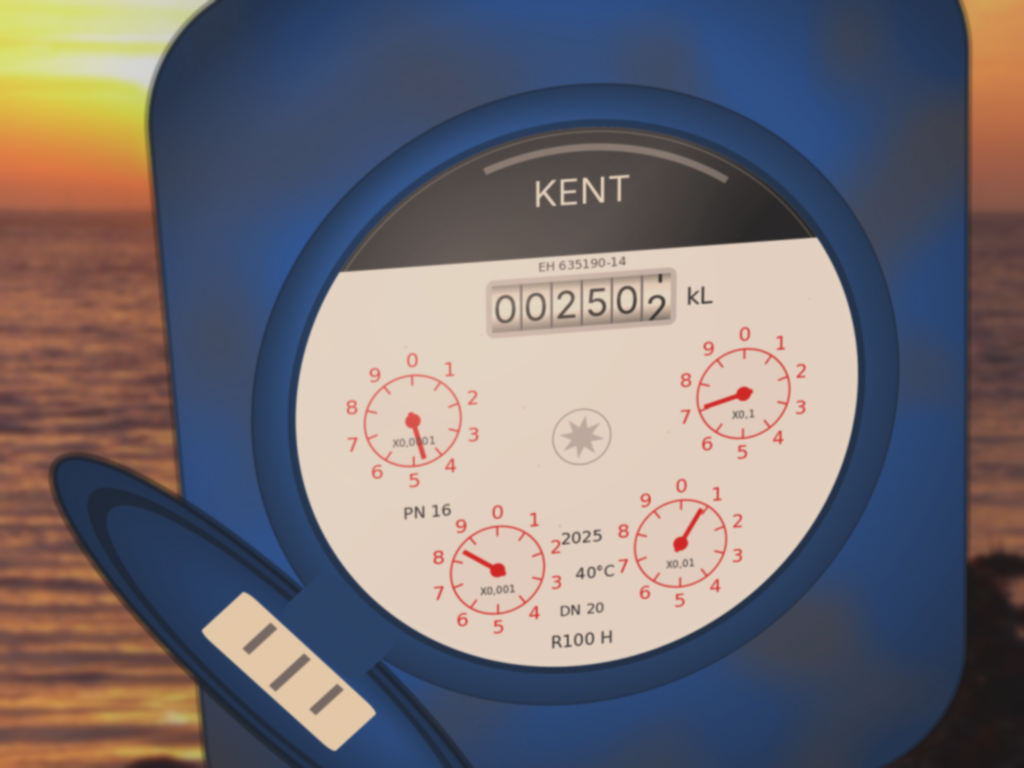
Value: 2501.7084kL
